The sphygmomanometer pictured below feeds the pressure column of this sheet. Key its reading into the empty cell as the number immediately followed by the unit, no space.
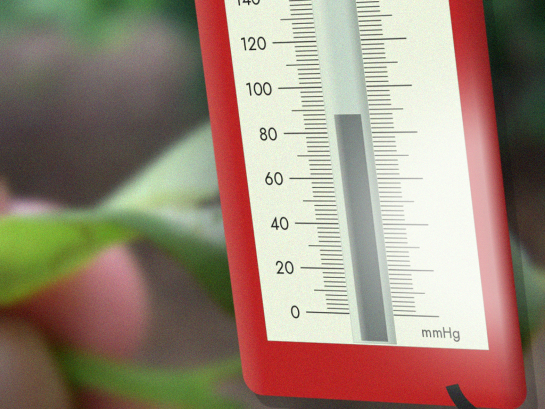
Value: 88mmHg
